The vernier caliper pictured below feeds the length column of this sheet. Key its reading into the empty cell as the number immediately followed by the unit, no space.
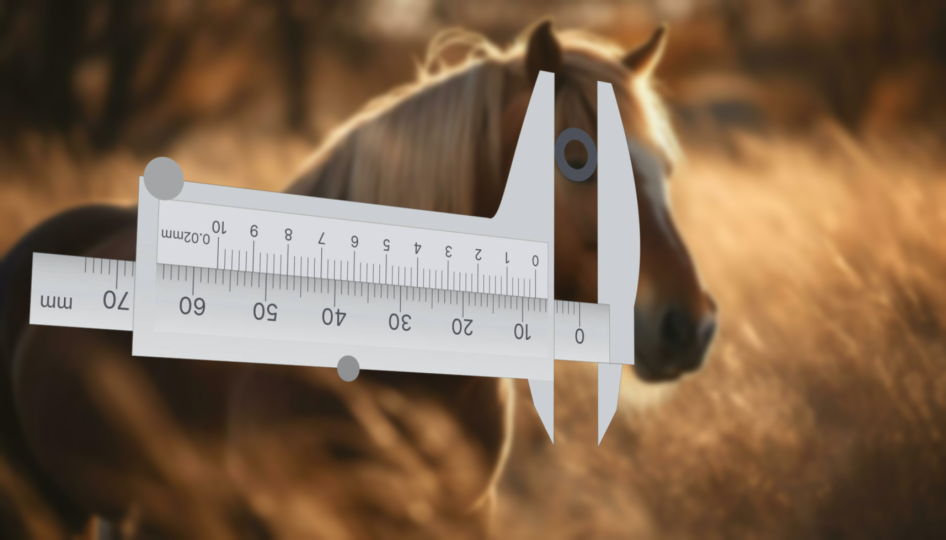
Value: 7.8mm
